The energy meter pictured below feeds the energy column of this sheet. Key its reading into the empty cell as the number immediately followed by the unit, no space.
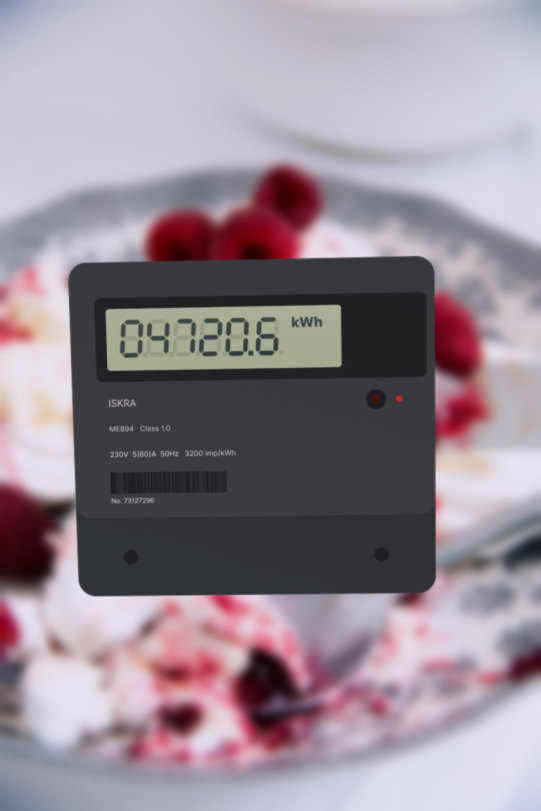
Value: 4720.6kWh
